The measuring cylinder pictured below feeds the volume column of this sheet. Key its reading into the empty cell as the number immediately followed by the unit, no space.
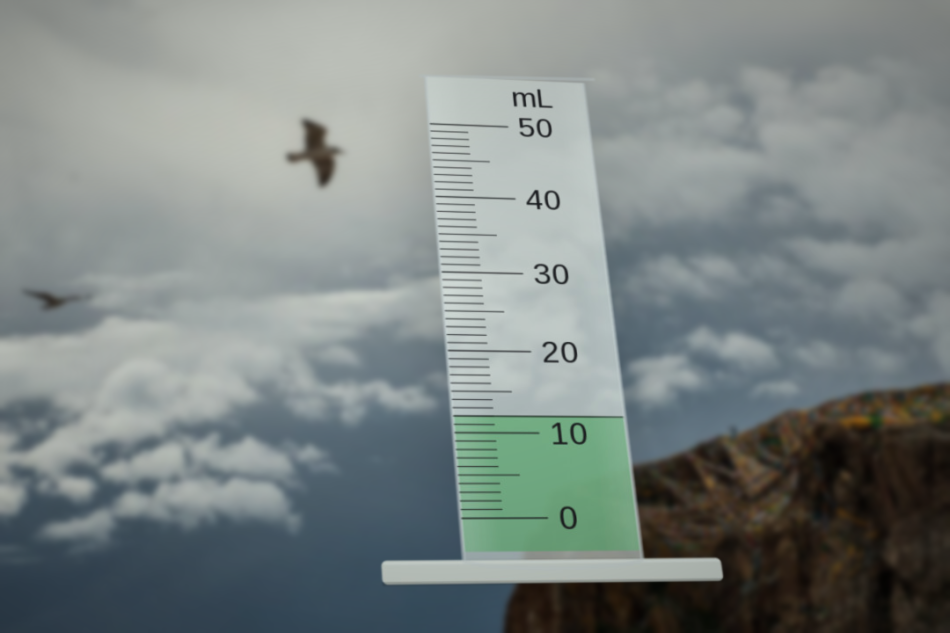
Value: 12mL
